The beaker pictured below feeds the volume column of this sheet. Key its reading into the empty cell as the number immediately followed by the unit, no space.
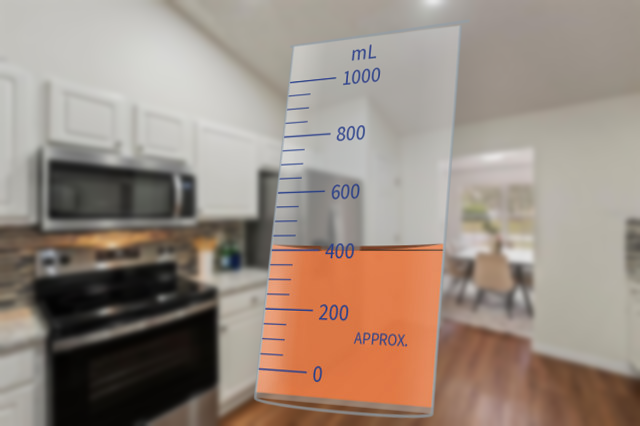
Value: 400mL
